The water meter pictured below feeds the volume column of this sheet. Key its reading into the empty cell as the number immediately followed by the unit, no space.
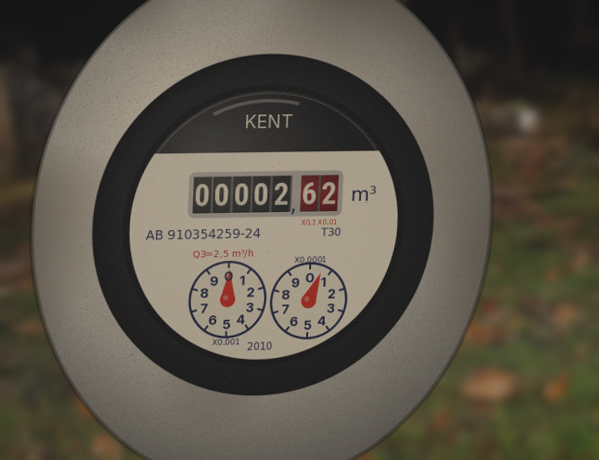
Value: 2.6200m³
